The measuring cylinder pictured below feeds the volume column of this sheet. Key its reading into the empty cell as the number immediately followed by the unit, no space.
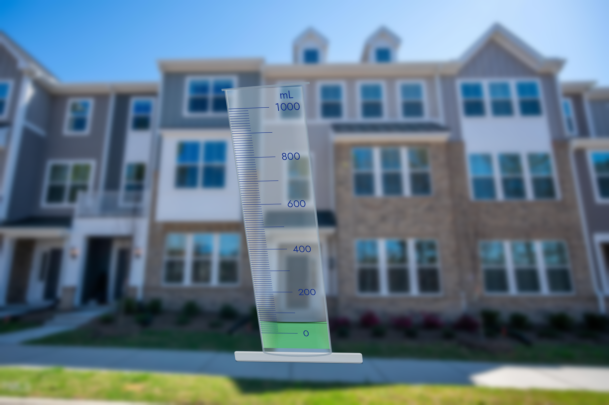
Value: 50mL
